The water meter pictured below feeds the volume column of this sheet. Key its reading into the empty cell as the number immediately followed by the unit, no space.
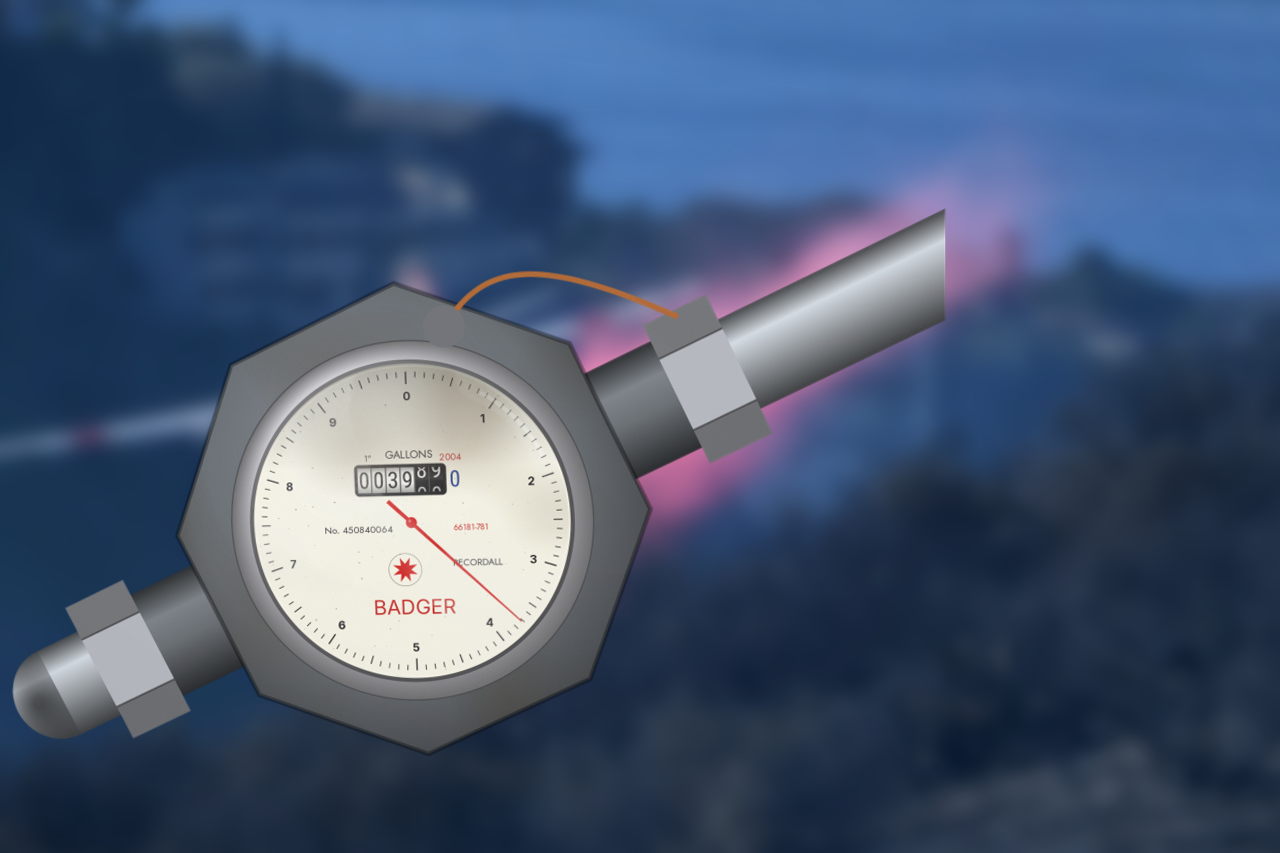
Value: 39893.7gal
